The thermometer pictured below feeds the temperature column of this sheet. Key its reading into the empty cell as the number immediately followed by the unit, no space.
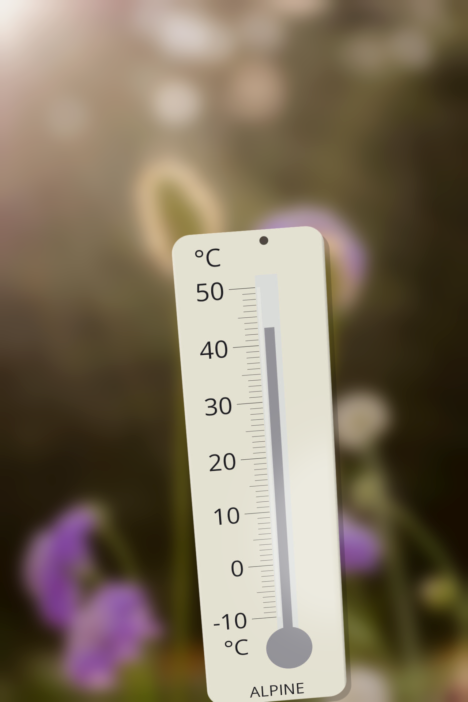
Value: 43°C
